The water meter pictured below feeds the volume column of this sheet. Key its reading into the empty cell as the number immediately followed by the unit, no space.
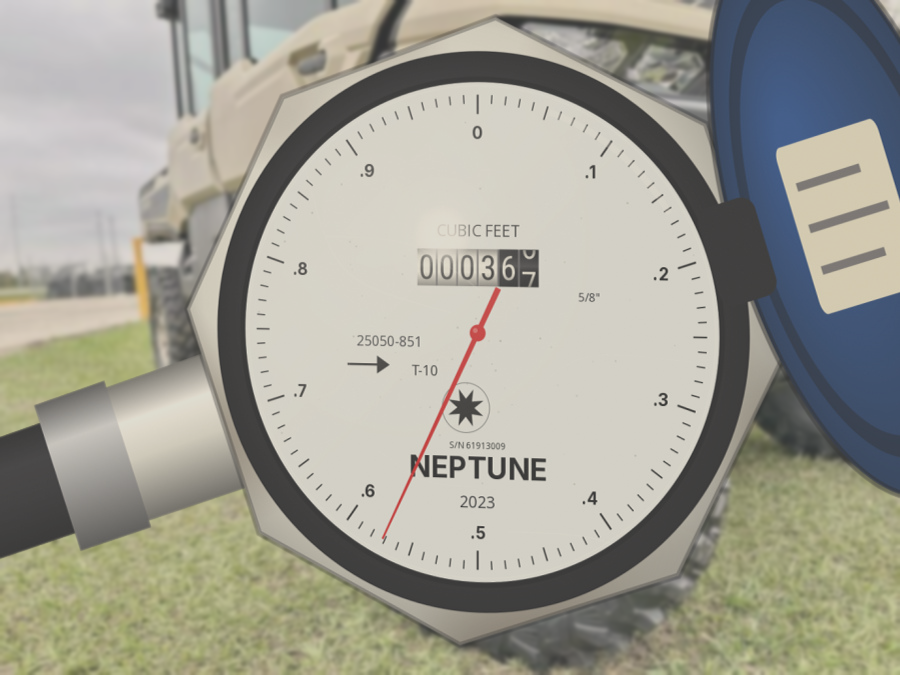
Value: 366.57ft³
